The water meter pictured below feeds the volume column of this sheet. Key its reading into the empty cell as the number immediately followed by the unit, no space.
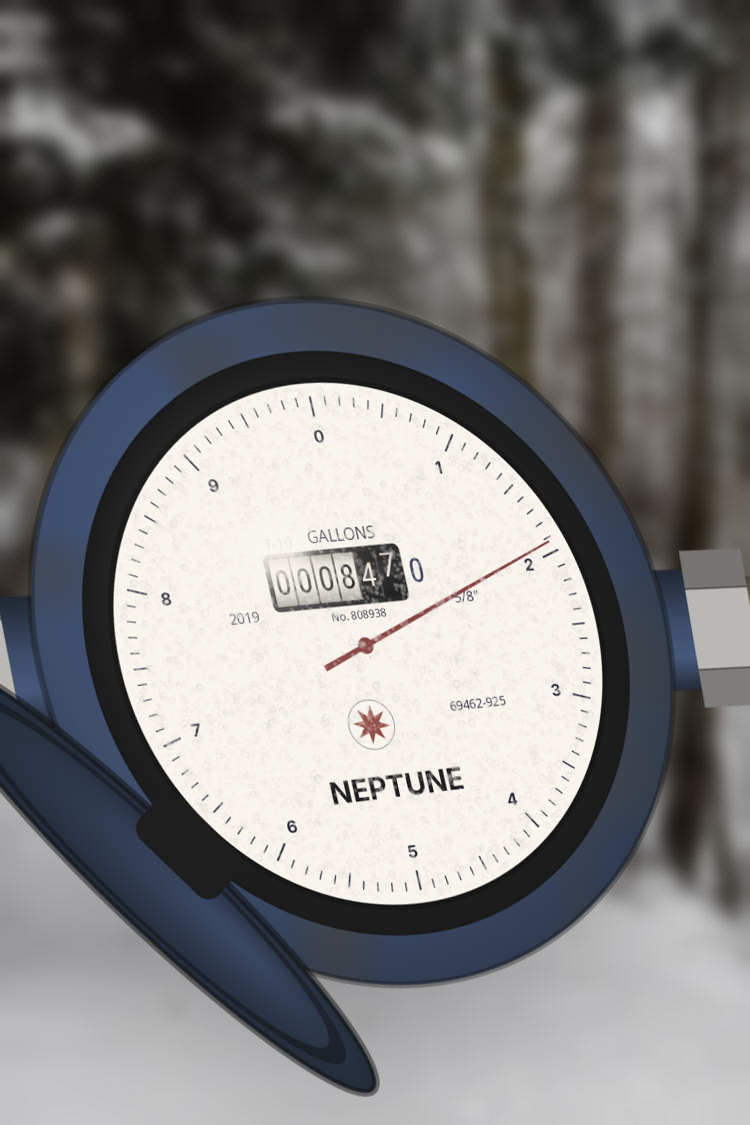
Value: 8471.9gal
